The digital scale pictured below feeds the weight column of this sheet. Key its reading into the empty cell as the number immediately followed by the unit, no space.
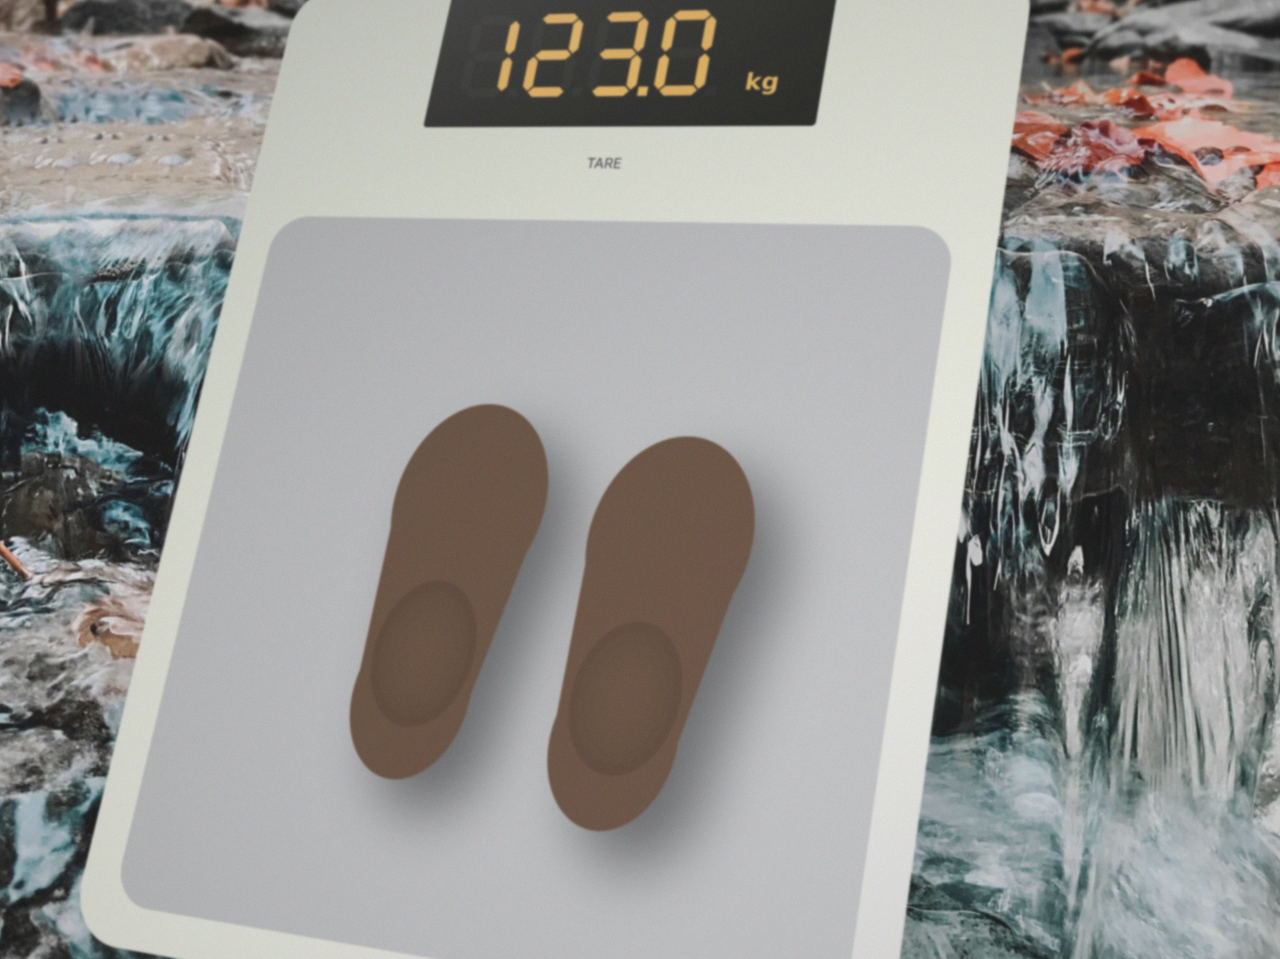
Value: 123.0kg
